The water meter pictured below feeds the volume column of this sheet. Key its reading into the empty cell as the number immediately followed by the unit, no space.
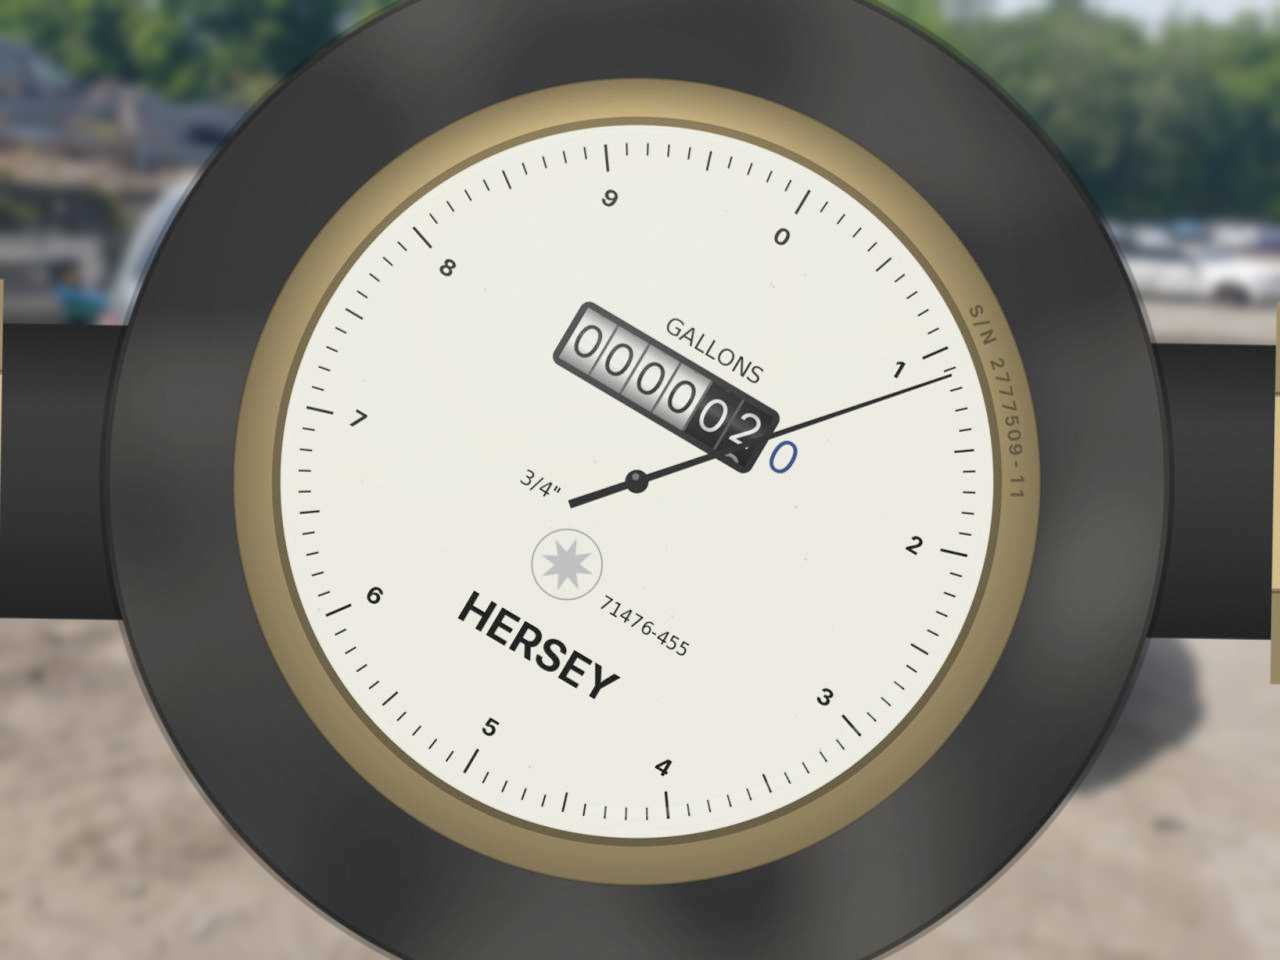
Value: 21.1gal
